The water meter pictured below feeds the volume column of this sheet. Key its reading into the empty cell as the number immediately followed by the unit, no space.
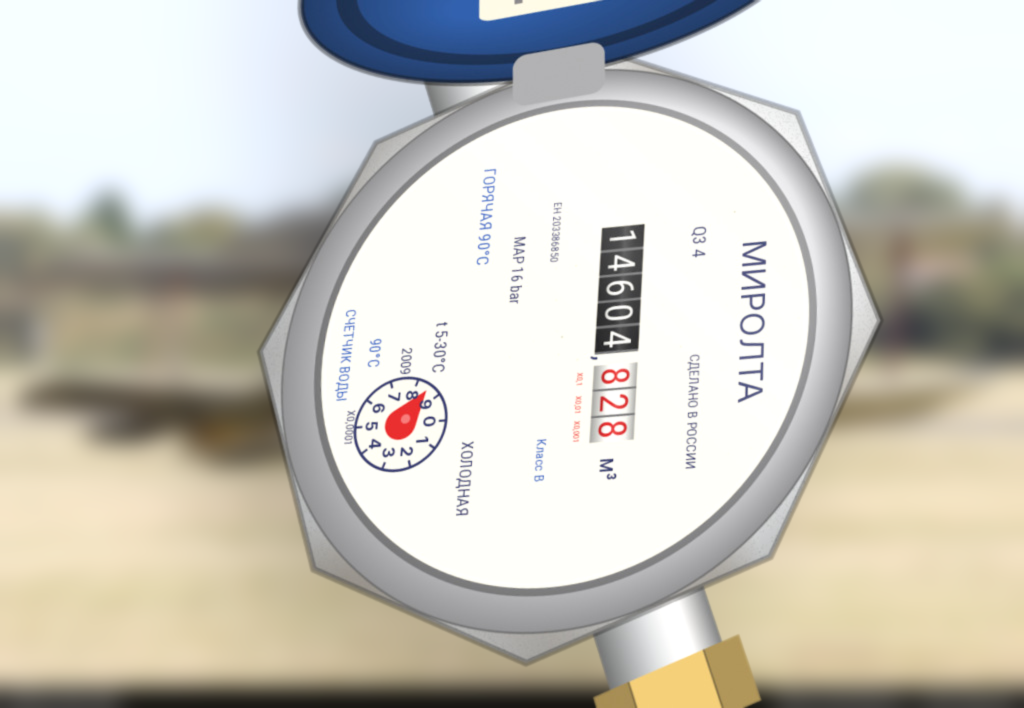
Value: 14604.8288m³
